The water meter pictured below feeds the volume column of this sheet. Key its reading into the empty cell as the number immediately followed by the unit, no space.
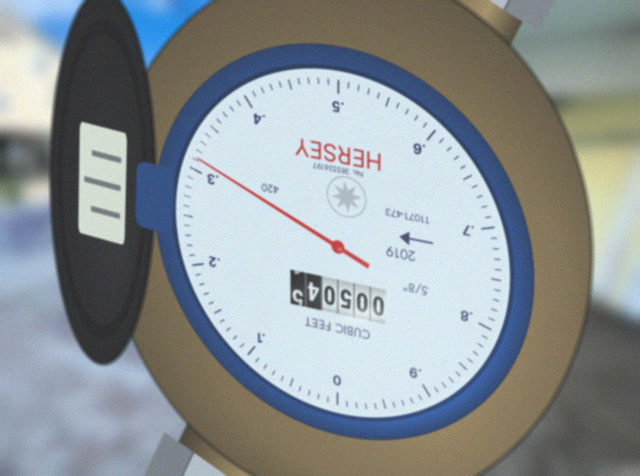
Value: 5045.31ft³
